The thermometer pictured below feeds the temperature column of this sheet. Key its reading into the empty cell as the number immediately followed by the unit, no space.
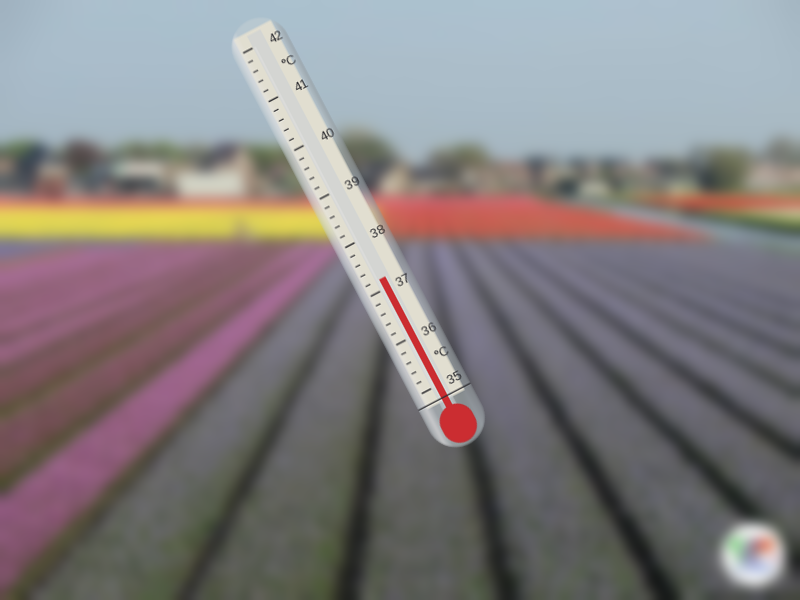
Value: 37.2°C
